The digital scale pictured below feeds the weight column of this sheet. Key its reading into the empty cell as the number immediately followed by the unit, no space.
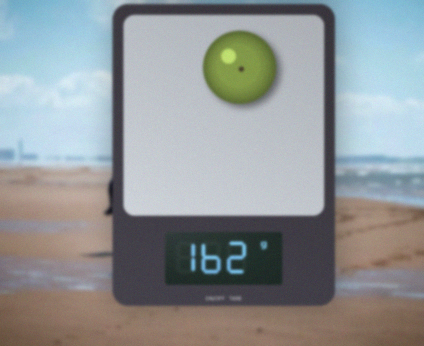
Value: 162g
